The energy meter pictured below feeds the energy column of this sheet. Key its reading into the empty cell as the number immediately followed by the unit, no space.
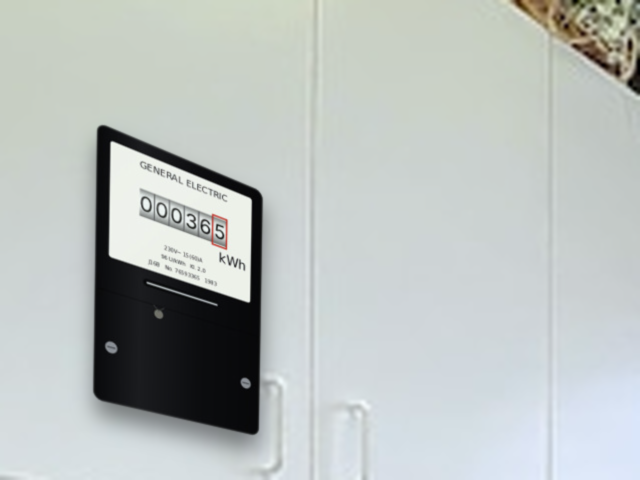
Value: 36.5kWh
